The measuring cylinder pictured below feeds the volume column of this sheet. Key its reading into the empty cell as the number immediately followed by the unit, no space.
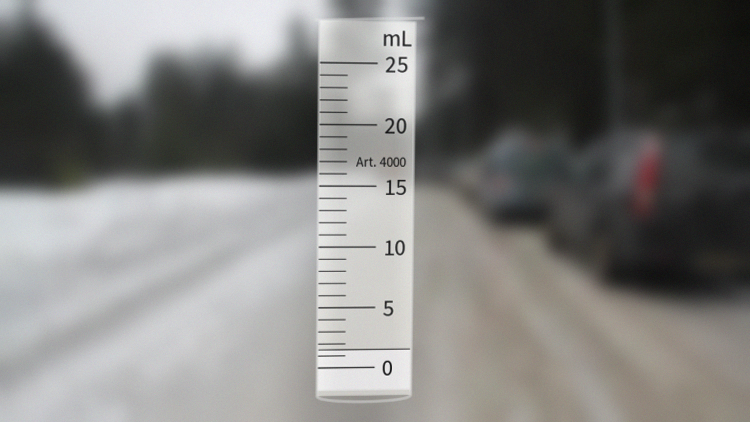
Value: 1.5mL
